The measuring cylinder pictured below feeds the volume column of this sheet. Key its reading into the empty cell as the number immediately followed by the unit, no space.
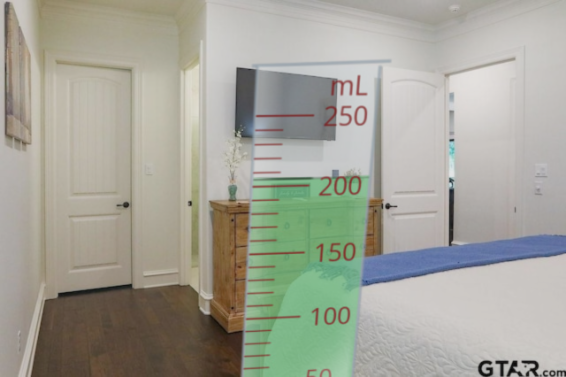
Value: 205mL
